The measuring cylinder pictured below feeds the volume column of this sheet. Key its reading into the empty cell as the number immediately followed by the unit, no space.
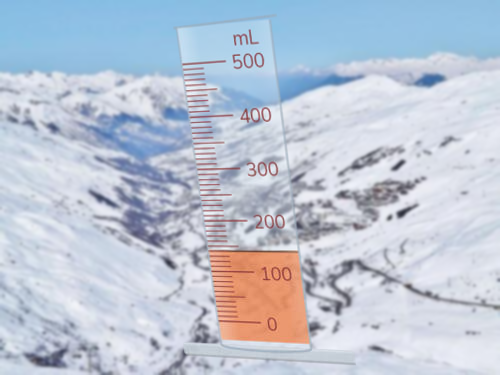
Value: 140mL
